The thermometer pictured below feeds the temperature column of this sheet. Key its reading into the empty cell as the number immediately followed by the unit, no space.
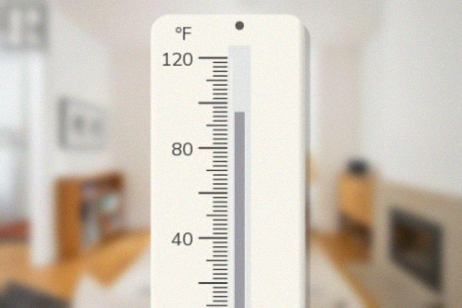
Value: 96°F
